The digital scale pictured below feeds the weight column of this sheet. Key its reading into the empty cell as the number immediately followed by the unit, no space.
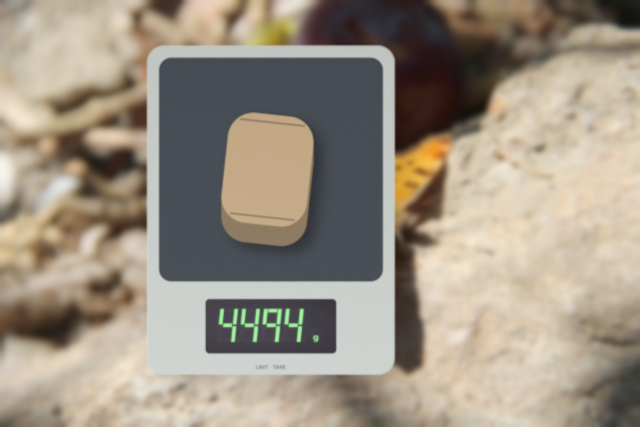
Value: 4494g
